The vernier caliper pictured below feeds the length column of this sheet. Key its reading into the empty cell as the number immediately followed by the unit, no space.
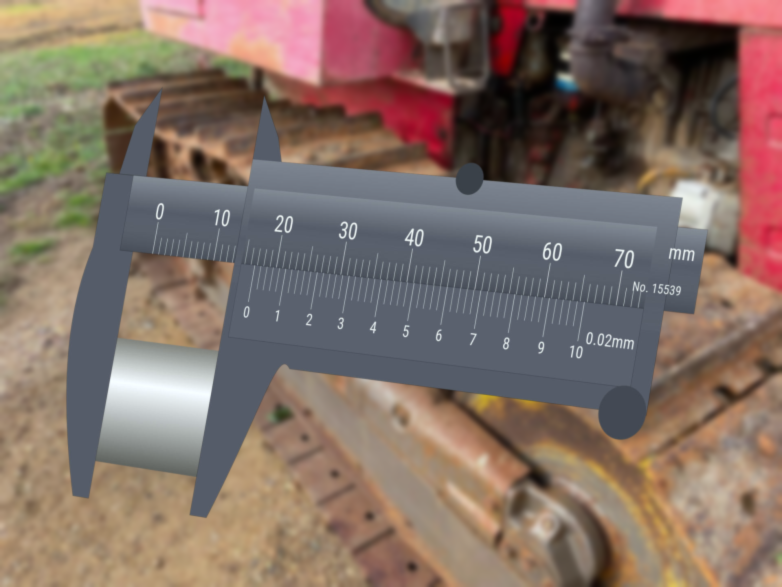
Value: 16.6mm
